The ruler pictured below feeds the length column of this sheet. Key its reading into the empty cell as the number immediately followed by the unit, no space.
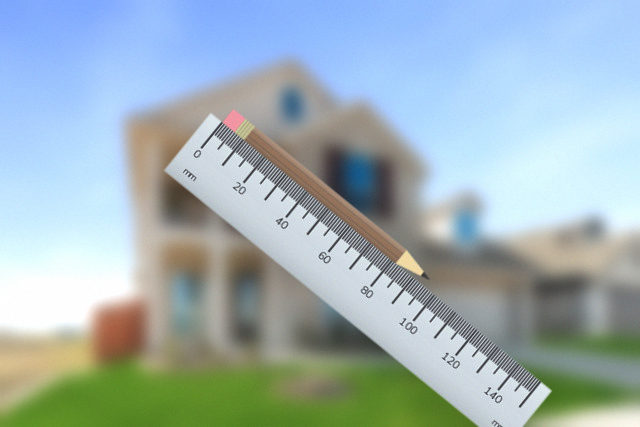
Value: 95mm
